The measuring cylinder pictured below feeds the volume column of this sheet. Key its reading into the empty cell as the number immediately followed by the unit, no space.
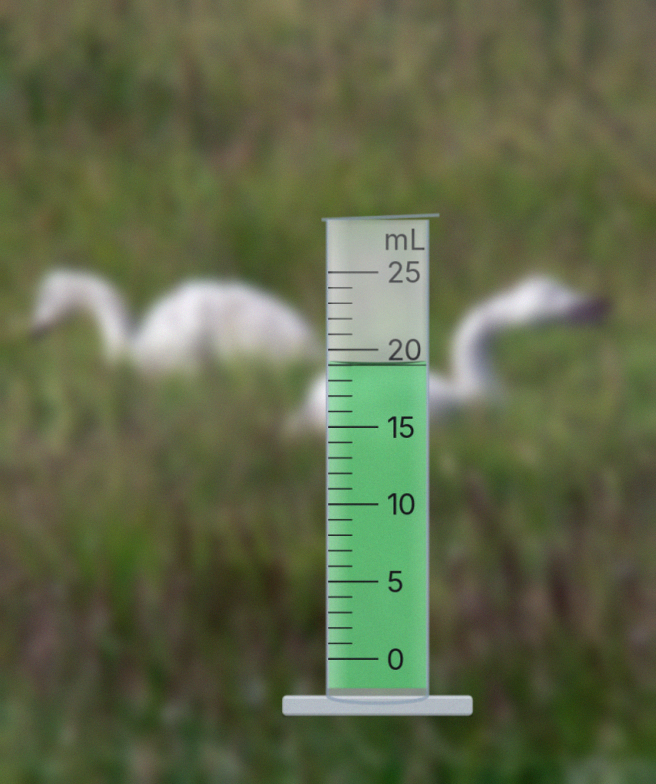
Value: 19mL
